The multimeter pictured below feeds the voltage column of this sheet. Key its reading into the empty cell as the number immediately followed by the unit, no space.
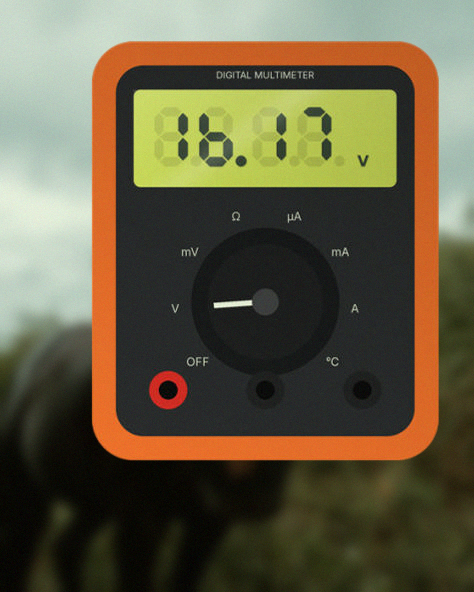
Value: 16.17V
